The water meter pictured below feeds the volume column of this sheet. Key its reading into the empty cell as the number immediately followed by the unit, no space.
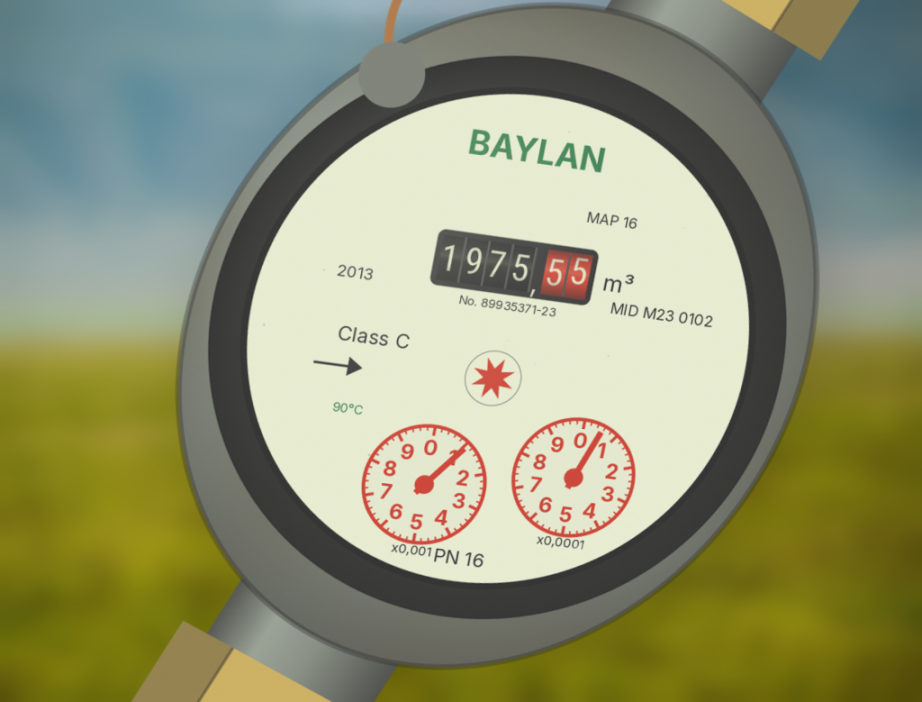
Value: 1975.5510m³
